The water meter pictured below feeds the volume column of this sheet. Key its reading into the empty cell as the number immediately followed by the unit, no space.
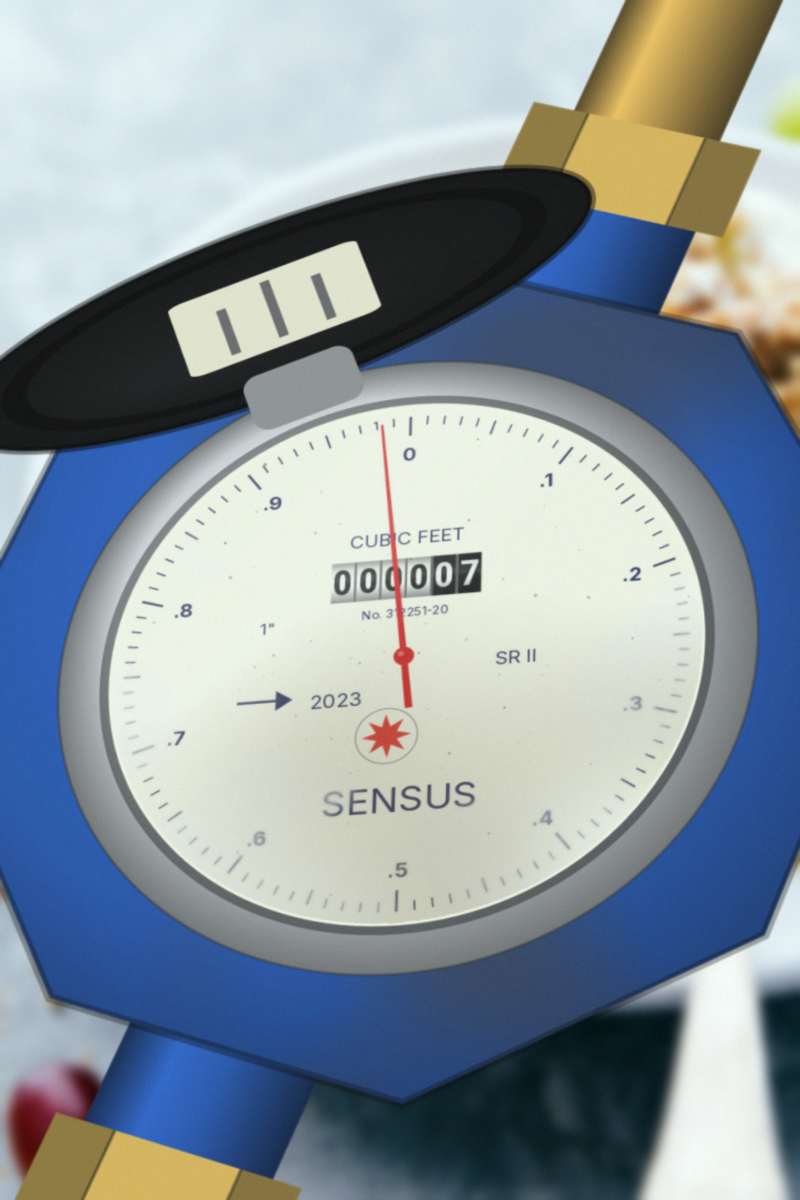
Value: 6.98ft³
